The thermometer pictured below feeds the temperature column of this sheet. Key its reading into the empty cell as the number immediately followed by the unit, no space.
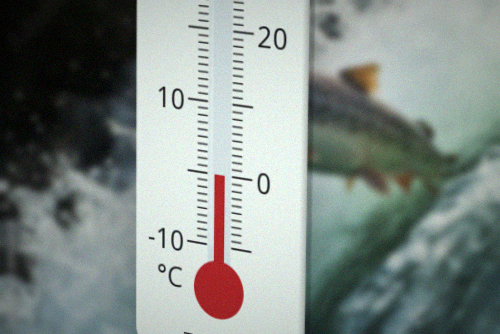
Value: 0°C
